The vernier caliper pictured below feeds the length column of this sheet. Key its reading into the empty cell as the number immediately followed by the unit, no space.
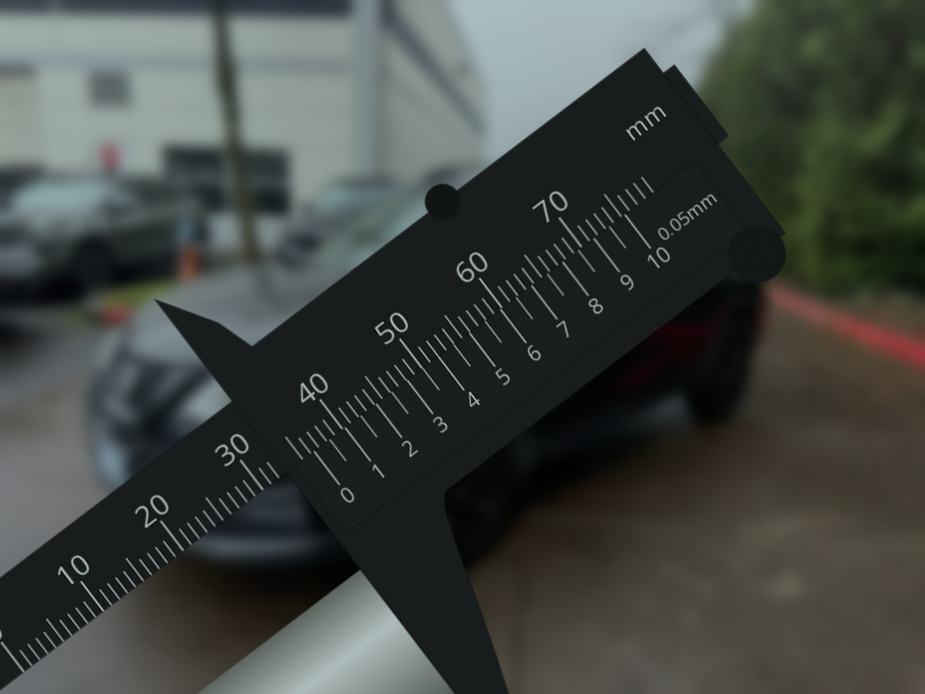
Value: 36.4mm
